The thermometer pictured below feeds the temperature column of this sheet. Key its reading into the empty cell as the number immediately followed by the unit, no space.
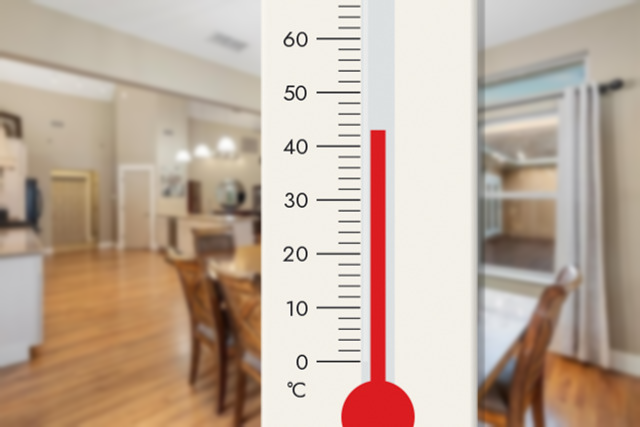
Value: 43°C
